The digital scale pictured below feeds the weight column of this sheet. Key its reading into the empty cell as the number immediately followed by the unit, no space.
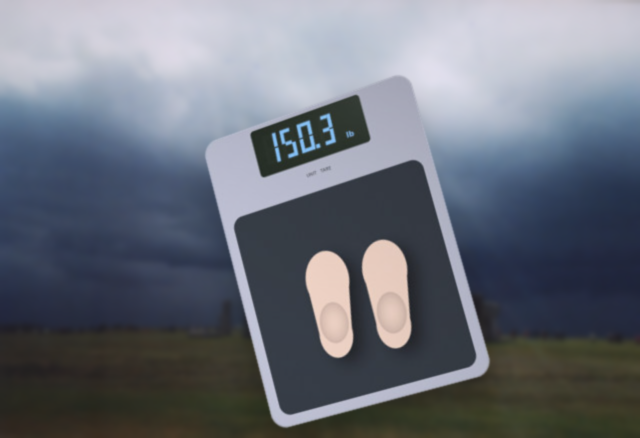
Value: 150.3lb
